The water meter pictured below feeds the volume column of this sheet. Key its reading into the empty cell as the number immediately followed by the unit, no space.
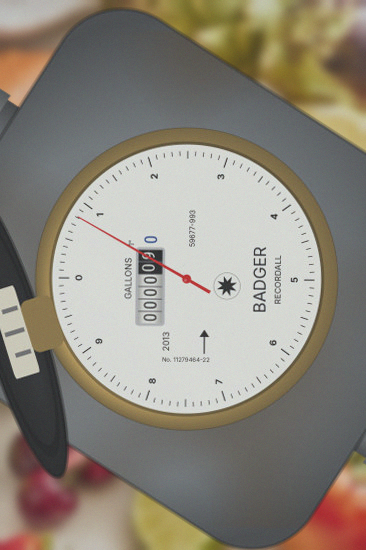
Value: 90.8gal
